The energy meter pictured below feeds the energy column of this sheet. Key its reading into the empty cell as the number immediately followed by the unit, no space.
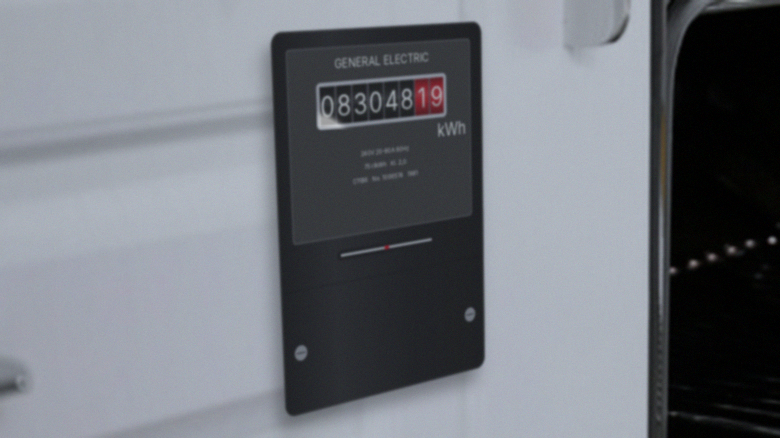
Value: 83048.19kWh
